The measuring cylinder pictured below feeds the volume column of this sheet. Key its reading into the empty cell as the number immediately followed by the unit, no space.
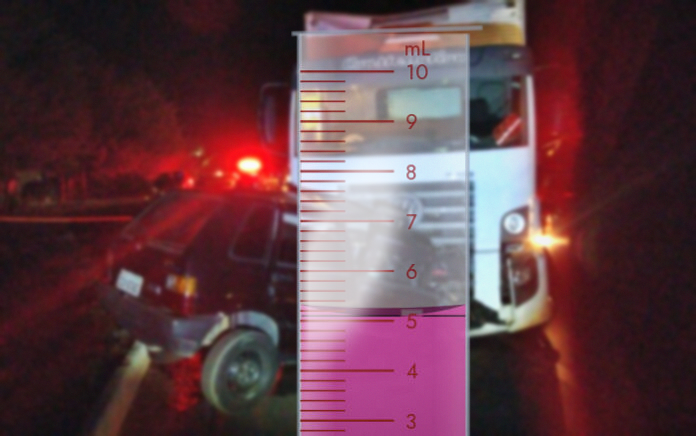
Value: 5.1mL
